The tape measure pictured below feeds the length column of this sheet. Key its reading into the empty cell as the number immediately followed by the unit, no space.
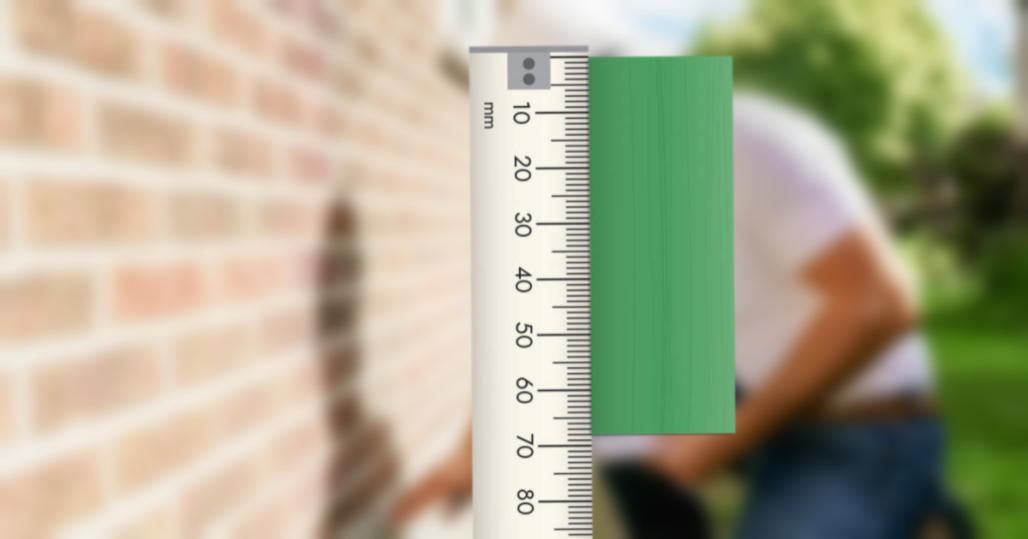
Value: 68mm
